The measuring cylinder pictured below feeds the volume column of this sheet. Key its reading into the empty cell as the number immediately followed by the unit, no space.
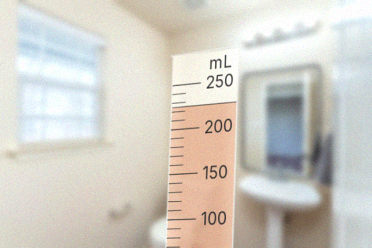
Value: 225mL
